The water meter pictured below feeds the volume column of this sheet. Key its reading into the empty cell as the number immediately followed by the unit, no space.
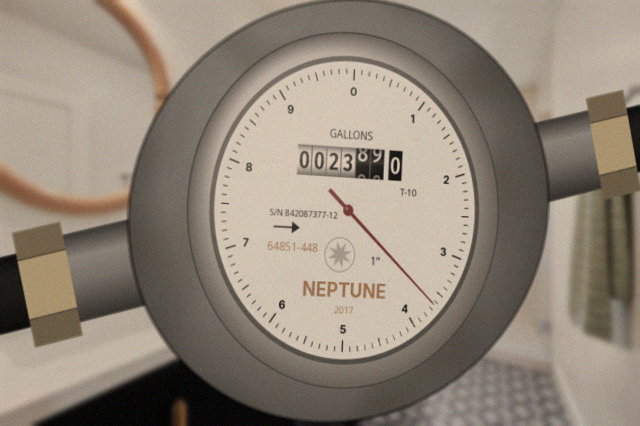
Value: 23893.6gal
